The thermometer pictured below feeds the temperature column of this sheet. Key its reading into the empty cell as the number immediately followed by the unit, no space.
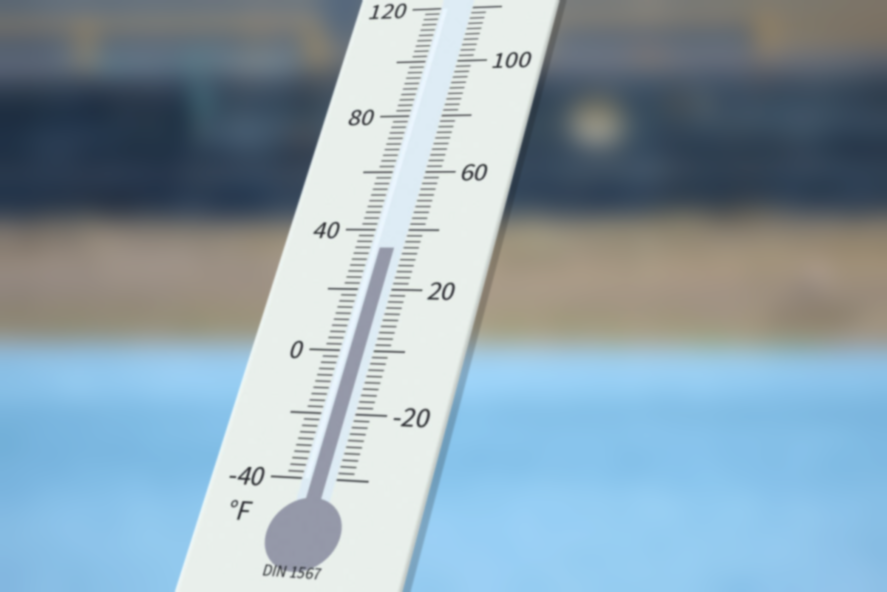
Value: 34°F
